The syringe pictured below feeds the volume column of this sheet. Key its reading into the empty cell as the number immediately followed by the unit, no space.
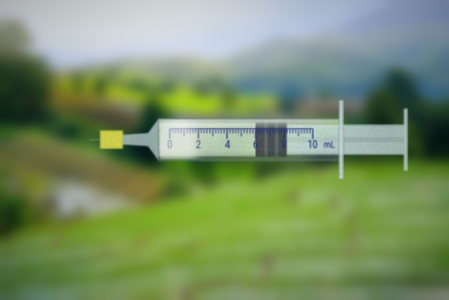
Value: 6mL
